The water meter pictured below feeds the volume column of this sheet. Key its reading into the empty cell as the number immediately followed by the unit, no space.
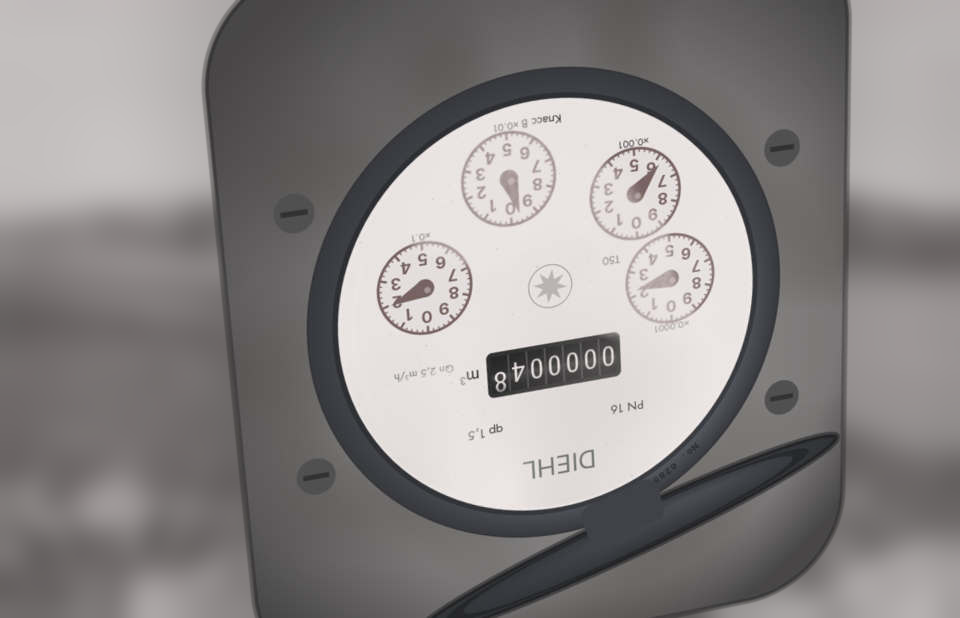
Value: 48.1962m³
